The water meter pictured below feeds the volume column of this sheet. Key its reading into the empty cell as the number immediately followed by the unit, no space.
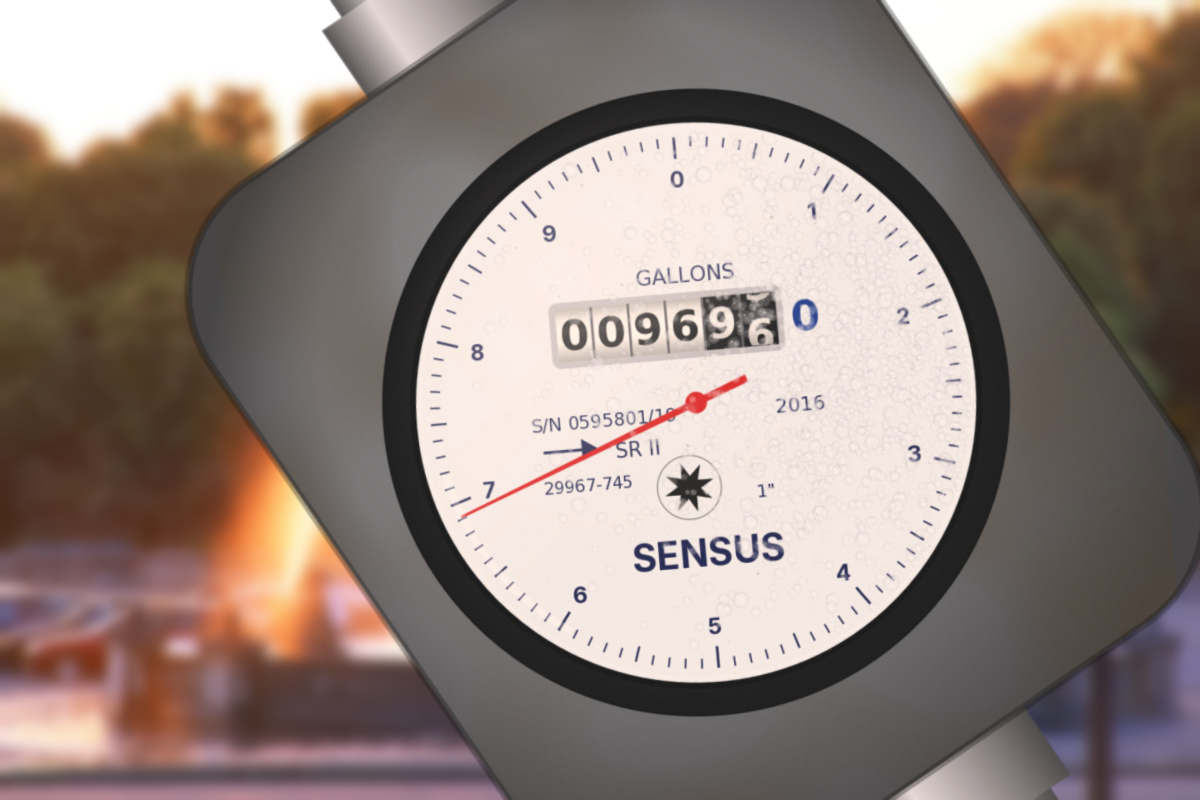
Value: 96956.9gal
